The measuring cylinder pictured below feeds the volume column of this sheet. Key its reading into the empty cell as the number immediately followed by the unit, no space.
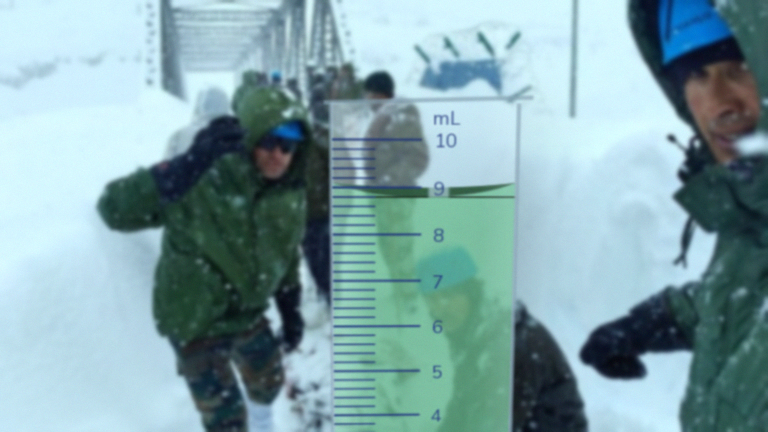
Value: 8.8mL
